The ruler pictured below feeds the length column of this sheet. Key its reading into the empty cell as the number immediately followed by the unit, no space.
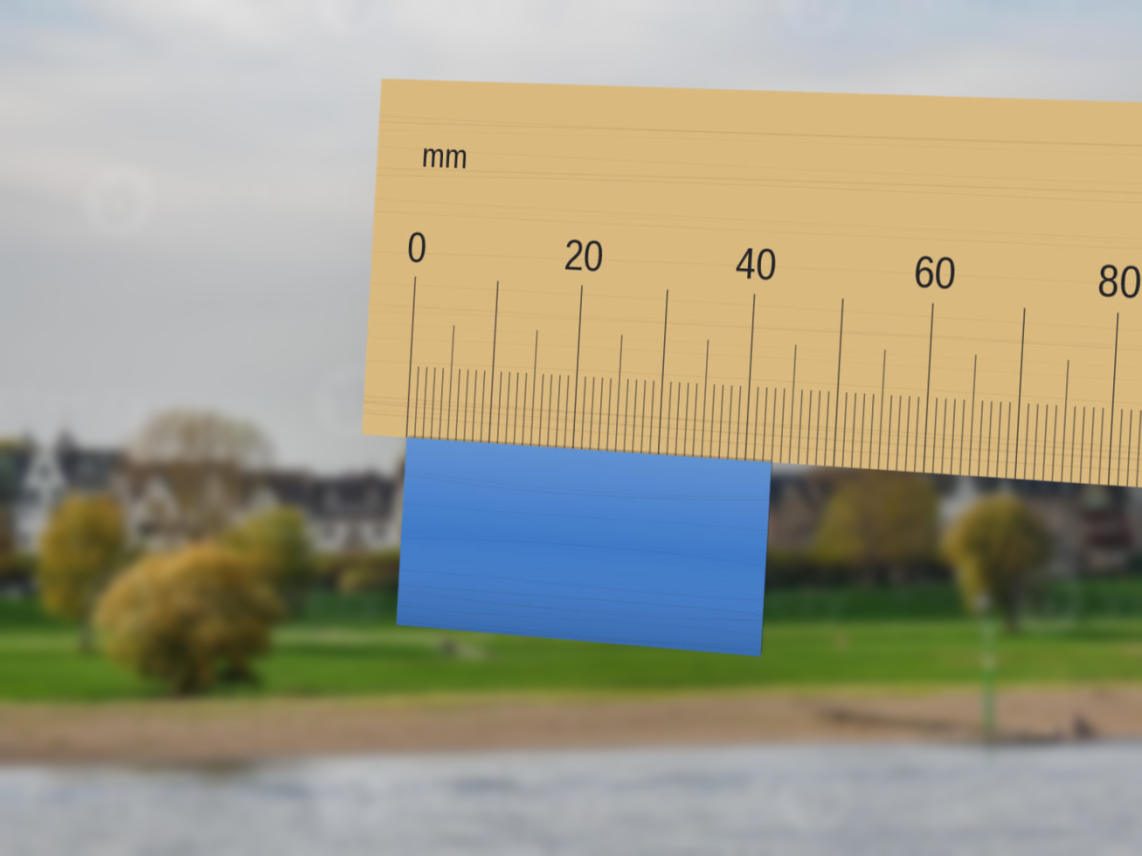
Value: 43mm
